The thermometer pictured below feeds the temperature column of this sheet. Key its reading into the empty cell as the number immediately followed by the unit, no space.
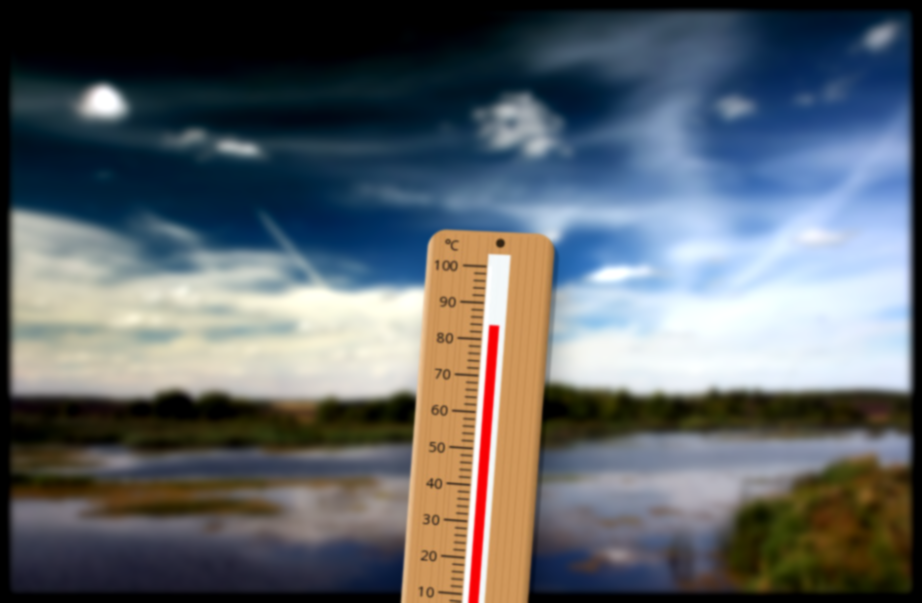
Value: 84°C
